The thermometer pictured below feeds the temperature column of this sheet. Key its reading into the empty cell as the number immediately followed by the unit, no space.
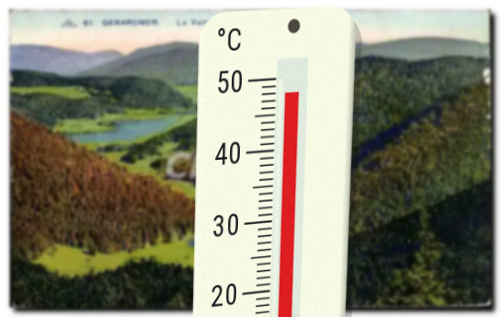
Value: 48°C
